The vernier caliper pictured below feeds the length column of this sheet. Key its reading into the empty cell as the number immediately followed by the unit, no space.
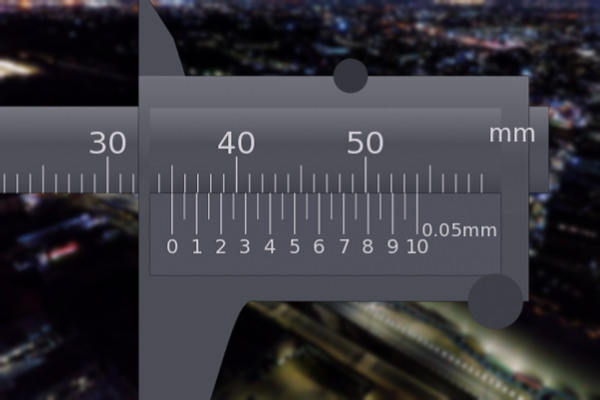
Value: 35.0mm
